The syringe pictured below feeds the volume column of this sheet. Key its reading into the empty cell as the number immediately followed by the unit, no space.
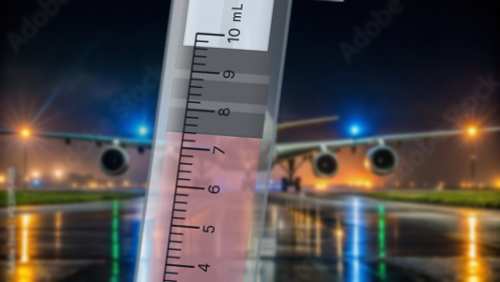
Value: 7.4mL
